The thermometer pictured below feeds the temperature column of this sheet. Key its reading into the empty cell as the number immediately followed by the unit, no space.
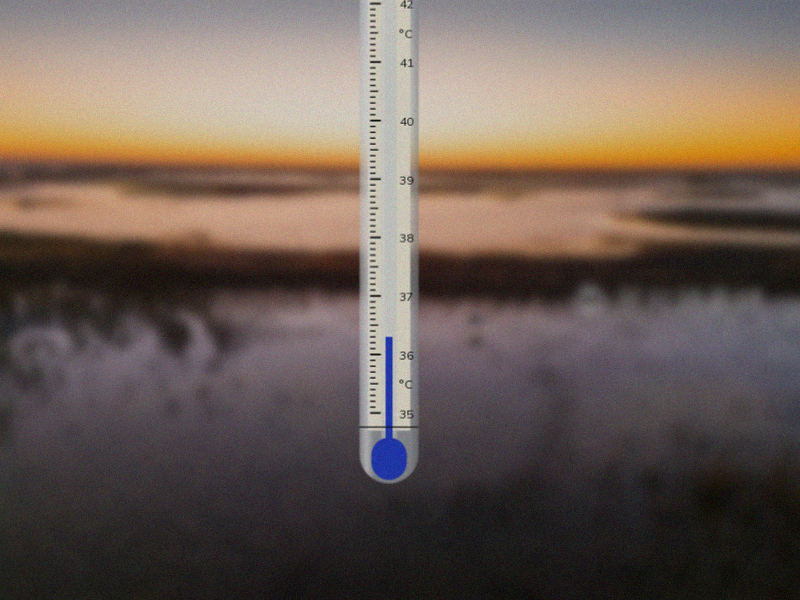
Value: 36.3°C
